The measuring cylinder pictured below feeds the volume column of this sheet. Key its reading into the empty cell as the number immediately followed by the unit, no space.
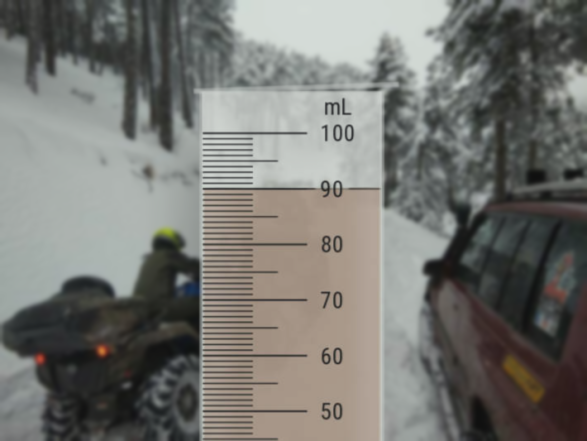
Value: 90mL
